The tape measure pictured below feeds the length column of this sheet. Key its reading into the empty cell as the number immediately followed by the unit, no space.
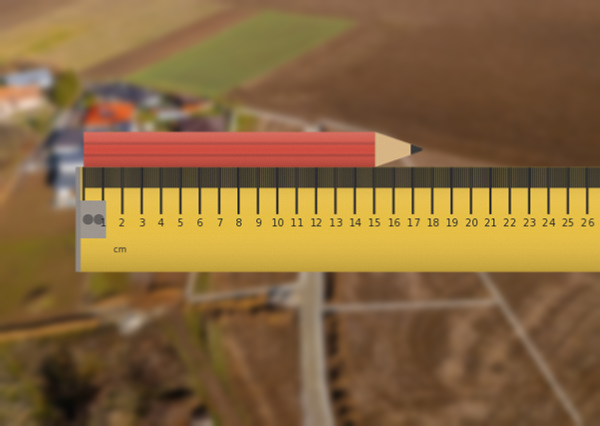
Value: 17.5cm
